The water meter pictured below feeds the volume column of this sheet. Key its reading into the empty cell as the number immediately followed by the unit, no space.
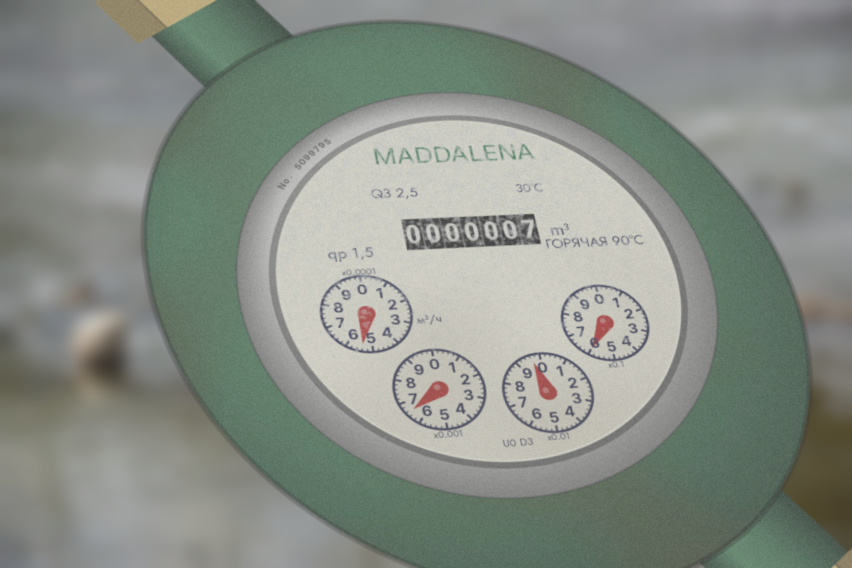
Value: 7.5965m³
